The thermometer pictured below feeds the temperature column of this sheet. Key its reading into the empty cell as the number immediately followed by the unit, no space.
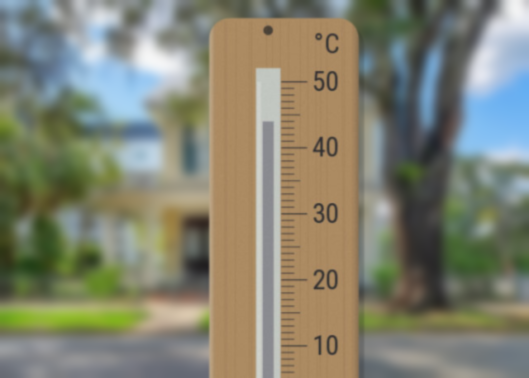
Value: 44°C
